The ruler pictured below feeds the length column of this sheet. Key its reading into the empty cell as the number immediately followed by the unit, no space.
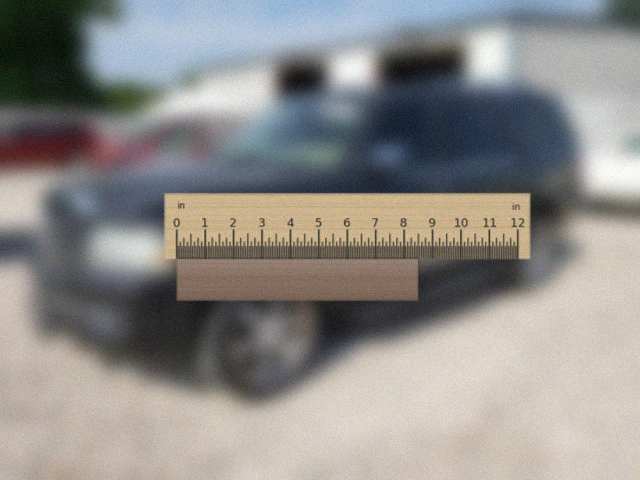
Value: 8.5in
